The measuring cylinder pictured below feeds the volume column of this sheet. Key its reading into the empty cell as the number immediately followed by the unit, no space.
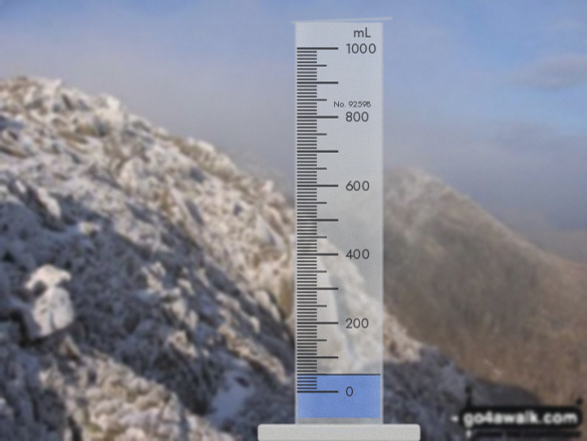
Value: 50mL
